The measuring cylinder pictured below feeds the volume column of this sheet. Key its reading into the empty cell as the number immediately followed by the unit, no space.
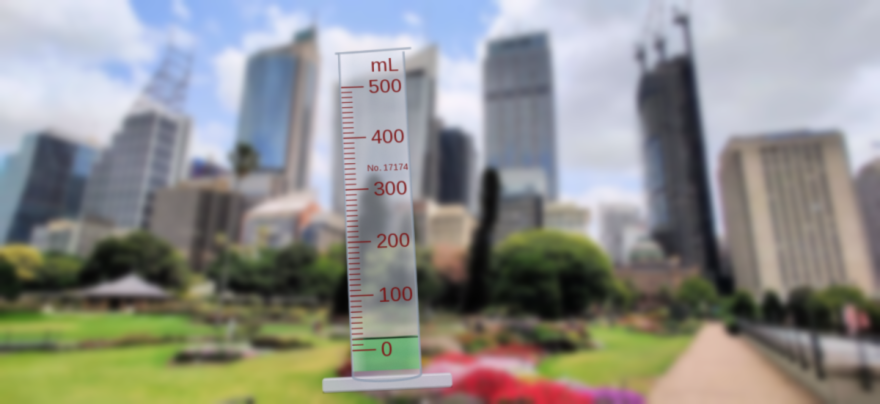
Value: 20mL
